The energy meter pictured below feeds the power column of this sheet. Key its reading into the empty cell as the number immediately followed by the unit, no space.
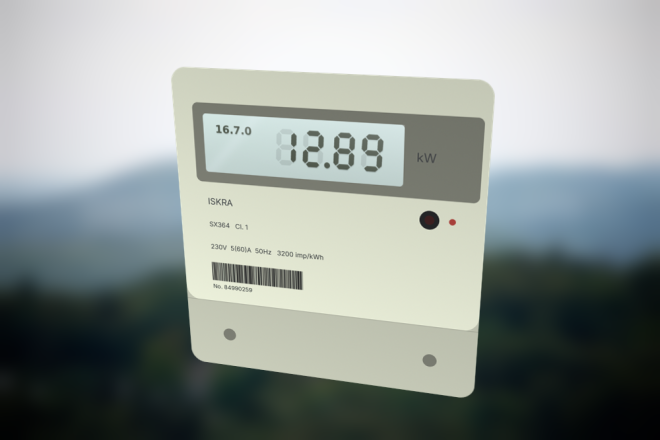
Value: 12.89kW
